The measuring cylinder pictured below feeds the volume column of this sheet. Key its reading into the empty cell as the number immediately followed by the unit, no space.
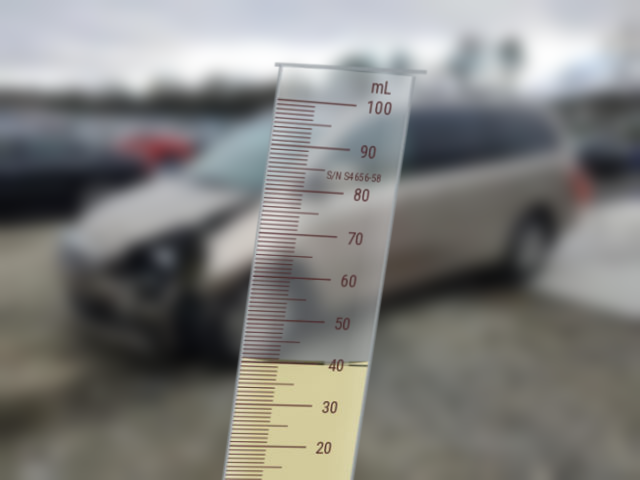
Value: 40mL
